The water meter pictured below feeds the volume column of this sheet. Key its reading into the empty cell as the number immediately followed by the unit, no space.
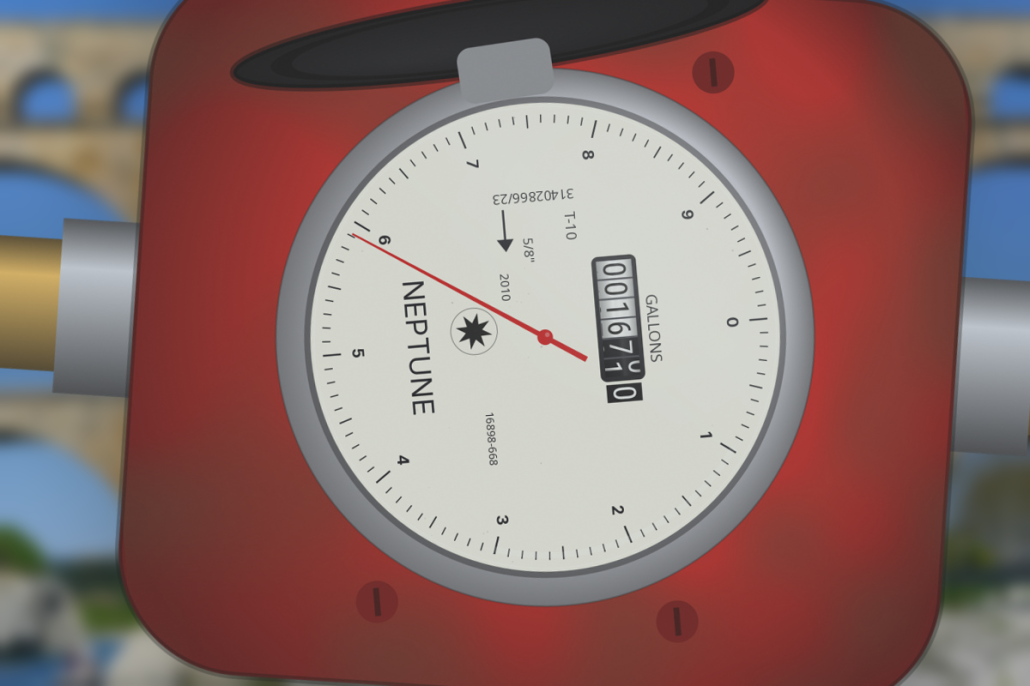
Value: 16705.9gal
